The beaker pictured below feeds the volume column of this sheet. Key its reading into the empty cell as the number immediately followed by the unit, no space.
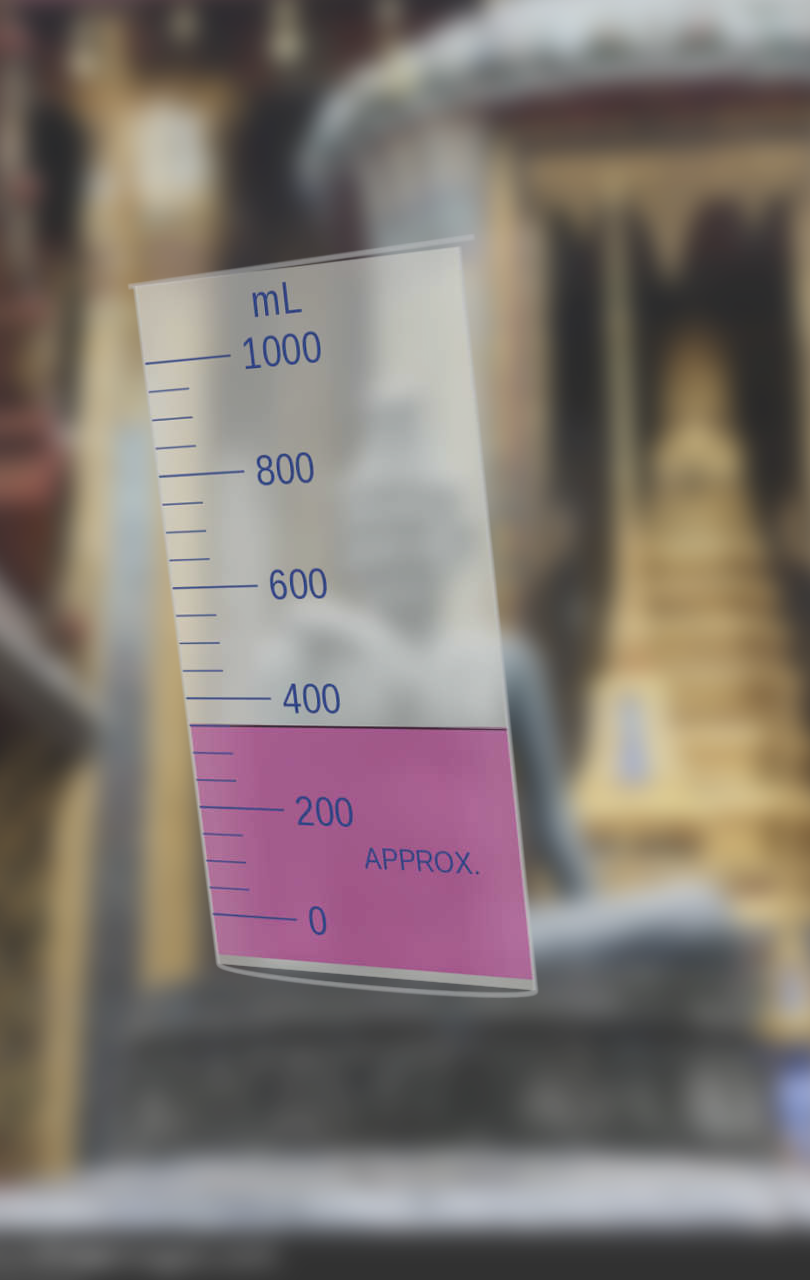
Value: 350mL
